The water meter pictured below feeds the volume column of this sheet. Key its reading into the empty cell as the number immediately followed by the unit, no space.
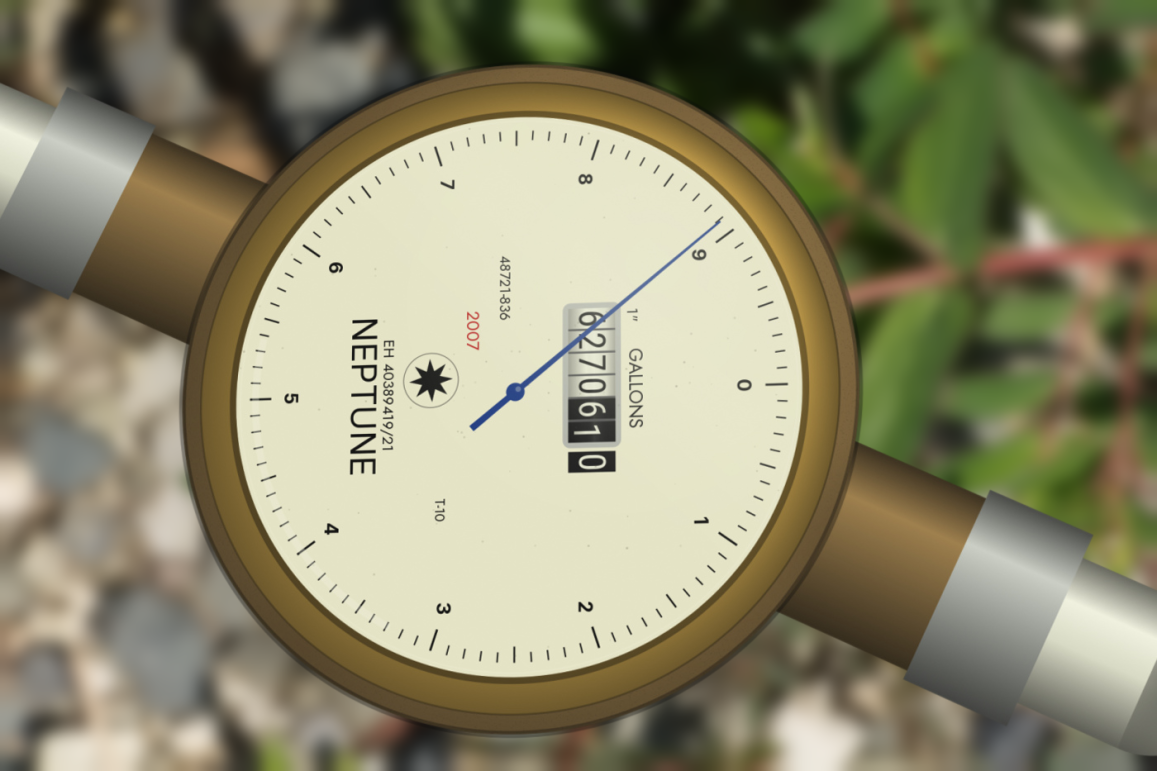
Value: 6270608.9gal
